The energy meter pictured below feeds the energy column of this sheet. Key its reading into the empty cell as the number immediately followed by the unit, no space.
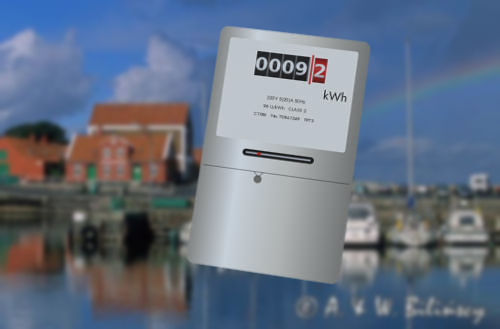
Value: 9.2kWh
